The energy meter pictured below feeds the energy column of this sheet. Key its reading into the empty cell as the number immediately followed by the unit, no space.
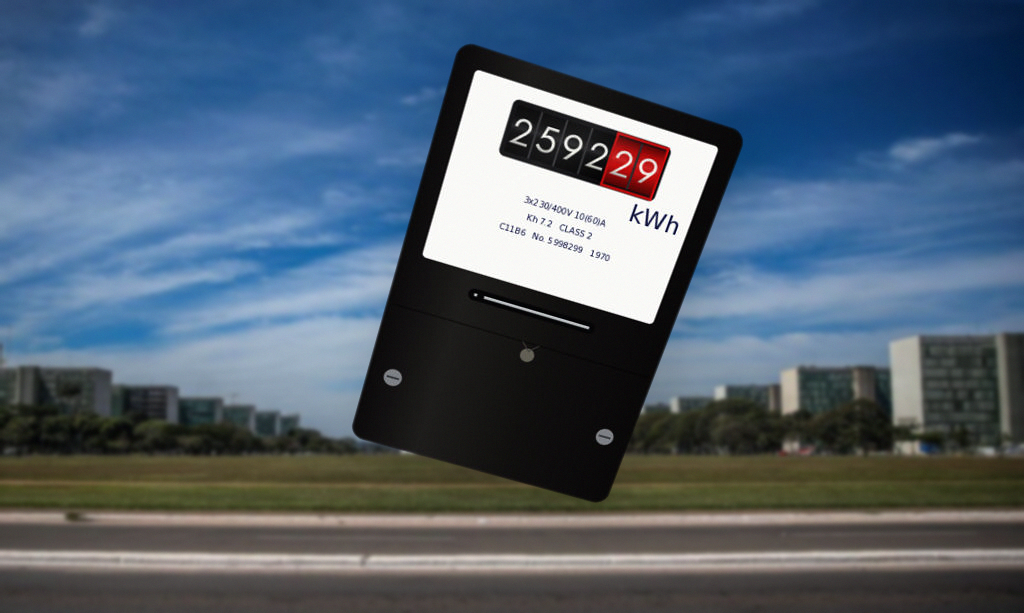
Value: 2592.29kWh
